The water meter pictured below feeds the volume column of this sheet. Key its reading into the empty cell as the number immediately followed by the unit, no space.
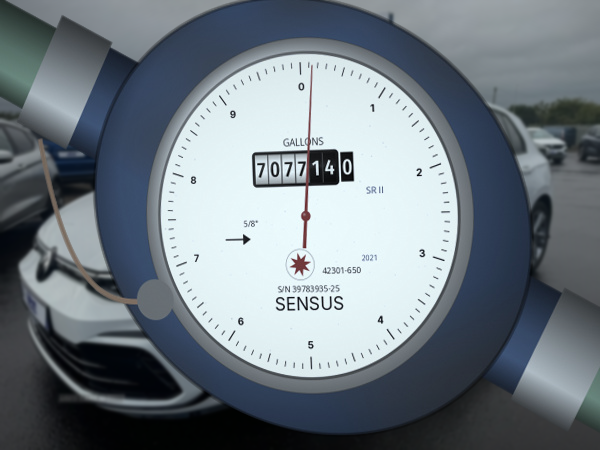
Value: 7077140.1gal
